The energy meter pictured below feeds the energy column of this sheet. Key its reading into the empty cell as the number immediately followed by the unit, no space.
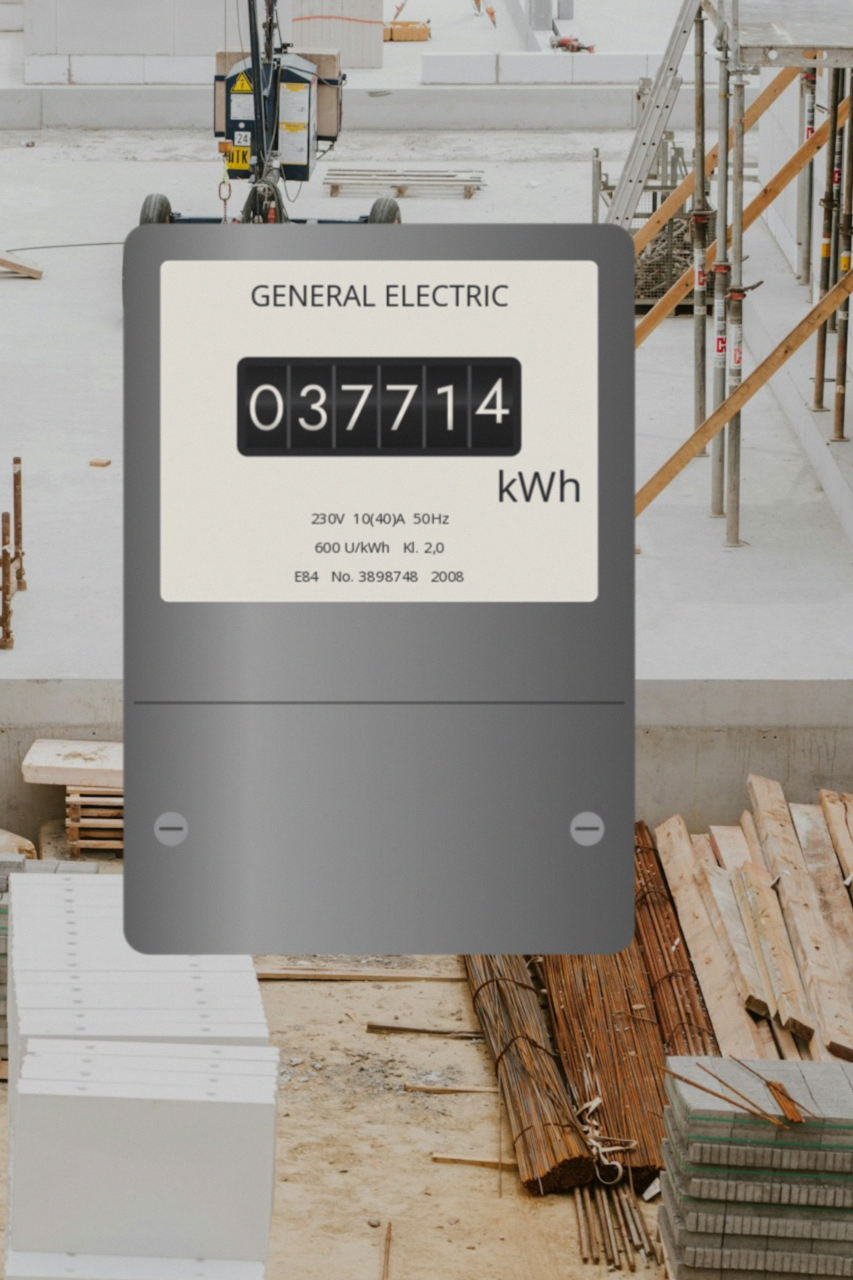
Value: 37714kWh
